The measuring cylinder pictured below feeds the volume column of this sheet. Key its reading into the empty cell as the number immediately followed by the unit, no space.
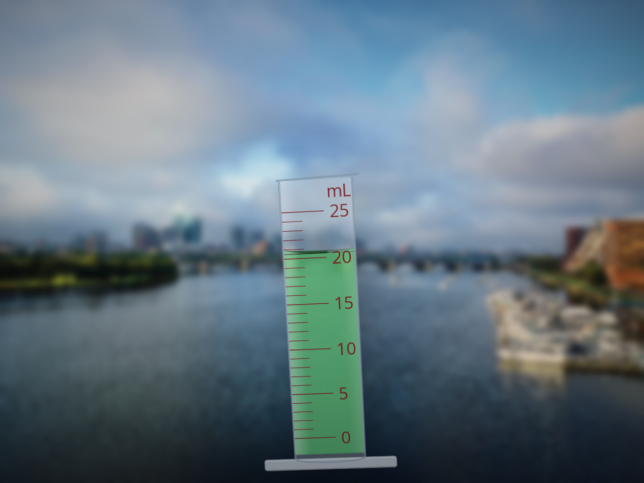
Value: 20.5mL
